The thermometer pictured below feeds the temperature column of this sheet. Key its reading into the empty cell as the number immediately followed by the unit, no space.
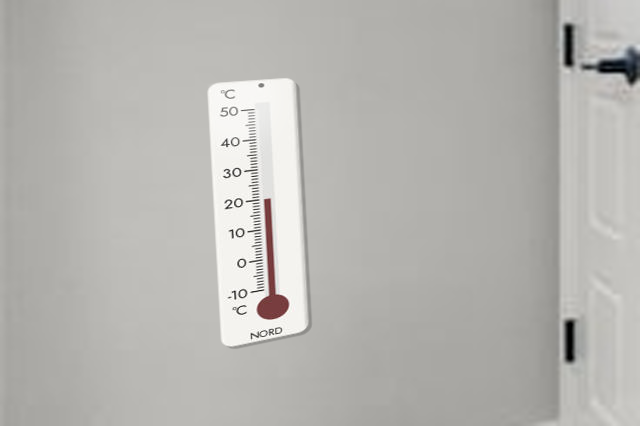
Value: 20°C
